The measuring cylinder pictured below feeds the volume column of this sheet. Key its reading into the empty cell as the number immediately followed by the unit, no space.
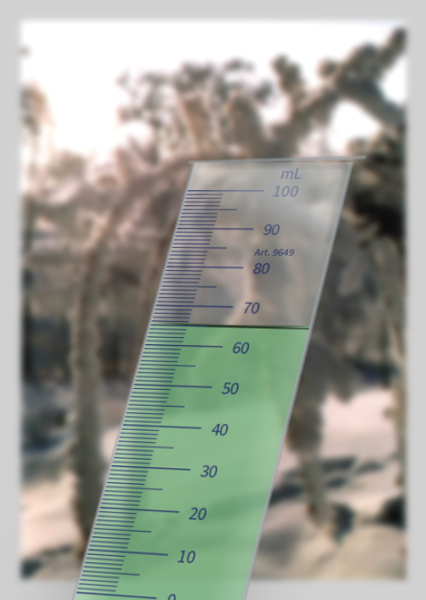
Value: 65mL
